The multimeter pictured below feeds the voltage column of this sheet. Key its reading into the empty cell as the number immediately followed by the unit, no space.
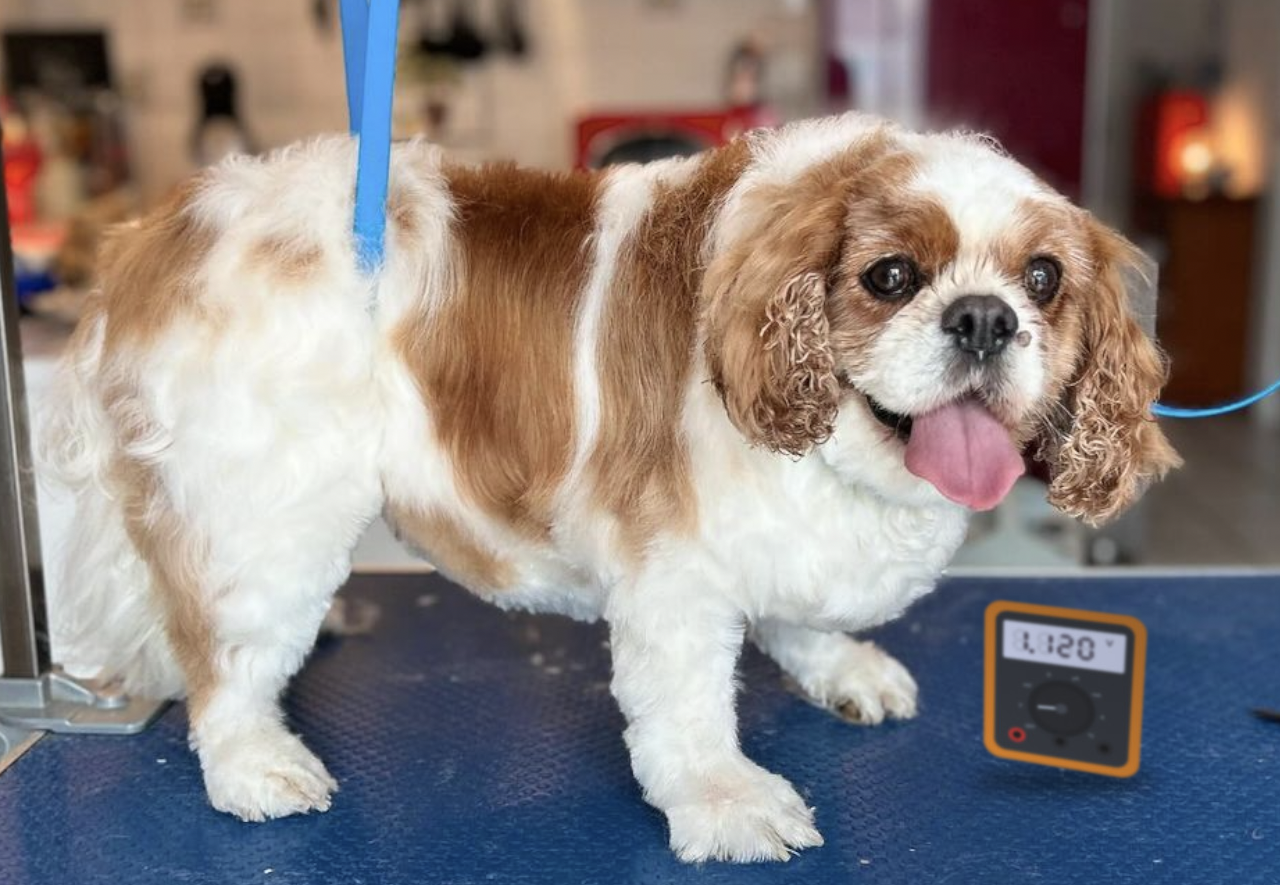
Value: 1.120V
